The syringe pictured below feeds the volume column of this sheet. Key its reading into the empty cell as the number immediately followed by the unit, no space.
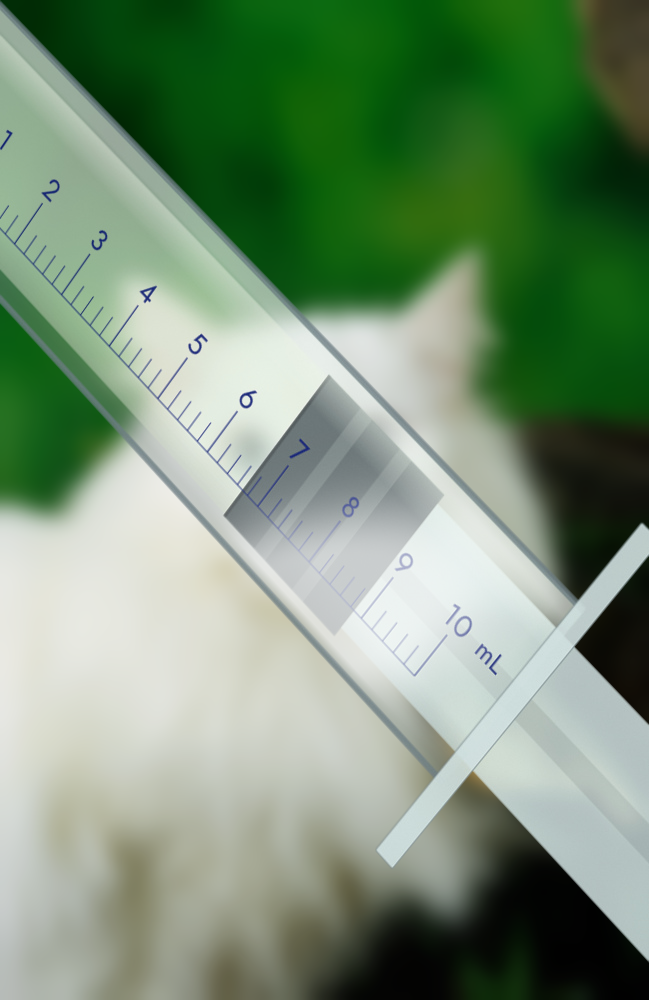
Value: 6.7mL
